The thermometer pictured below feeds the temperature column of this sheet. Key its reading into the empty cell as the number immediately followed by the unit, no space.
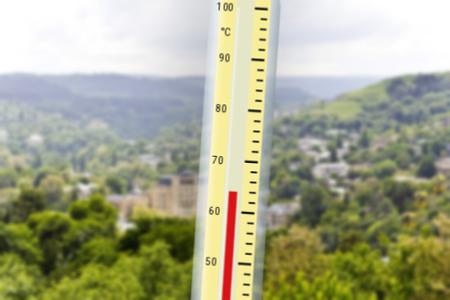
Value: 64°C
